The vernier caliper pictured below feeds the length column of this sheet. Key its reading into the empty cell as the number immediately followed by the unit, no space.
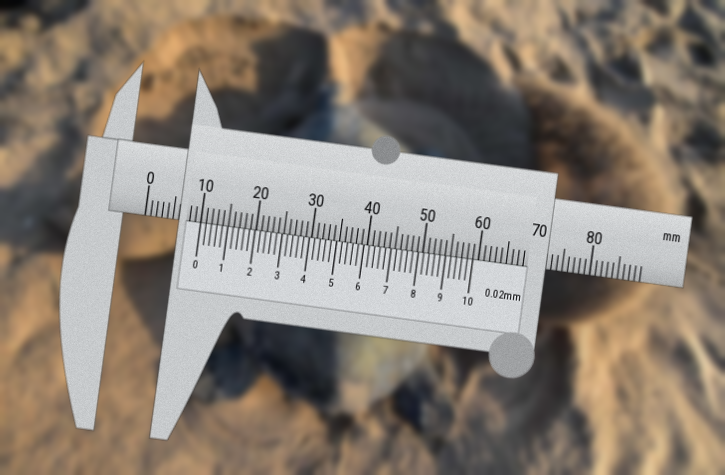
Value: 10.0mm
